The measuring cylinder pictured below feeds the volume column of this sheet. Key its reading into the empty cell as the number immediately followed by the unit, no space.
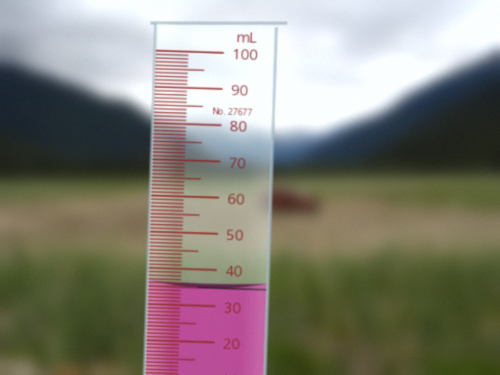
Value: 35mL
